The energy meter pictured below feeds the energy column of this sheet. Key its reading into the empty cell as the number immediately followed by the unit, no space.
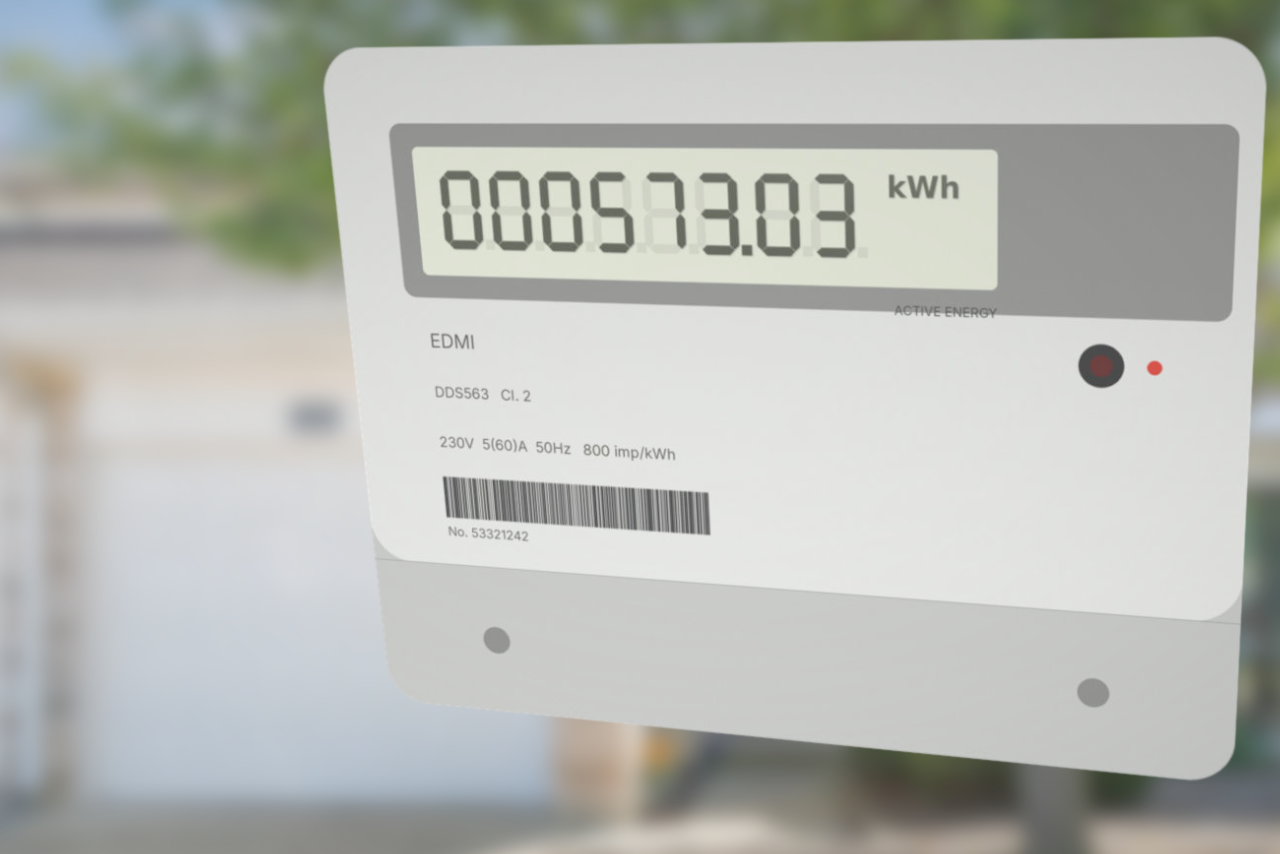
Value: 573.03kWh
